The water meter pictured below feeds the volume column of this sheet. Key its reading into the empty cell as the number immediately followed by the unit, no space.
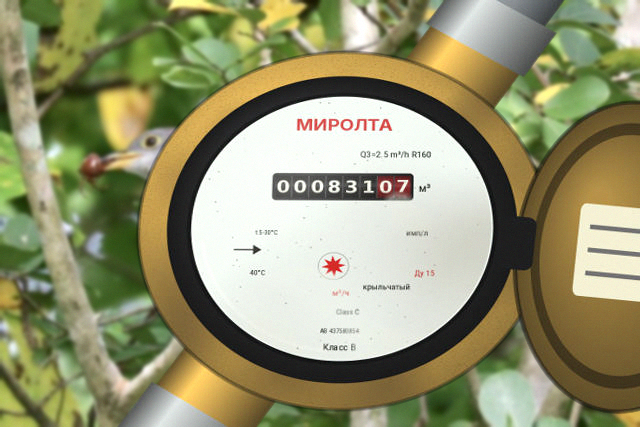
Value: 831.07m³
